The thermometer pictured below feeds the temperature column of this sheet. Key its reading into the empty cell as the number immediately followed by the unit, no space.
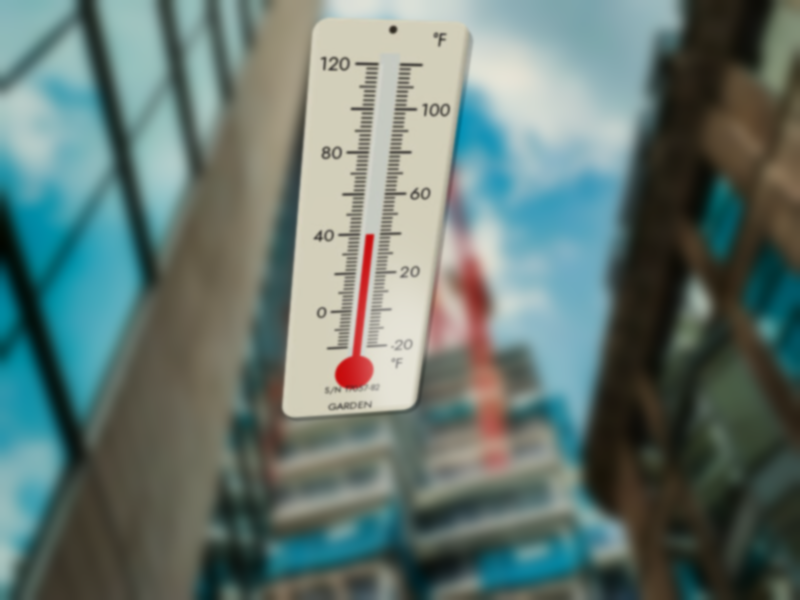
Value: 40°F
